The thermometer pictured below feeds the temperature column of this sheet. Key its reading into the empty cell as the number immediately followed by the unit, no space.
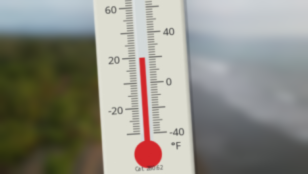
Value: 20°F
